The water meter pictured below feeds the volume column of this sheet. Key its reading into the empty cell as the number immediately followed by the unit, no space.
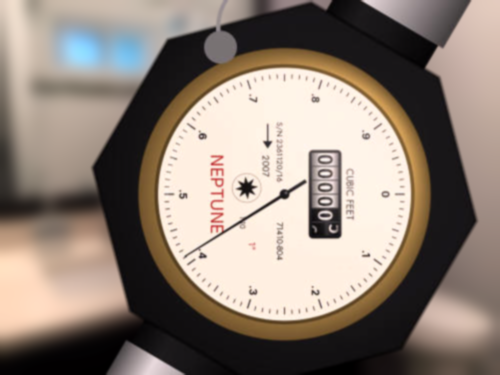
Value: 5.41ft³
